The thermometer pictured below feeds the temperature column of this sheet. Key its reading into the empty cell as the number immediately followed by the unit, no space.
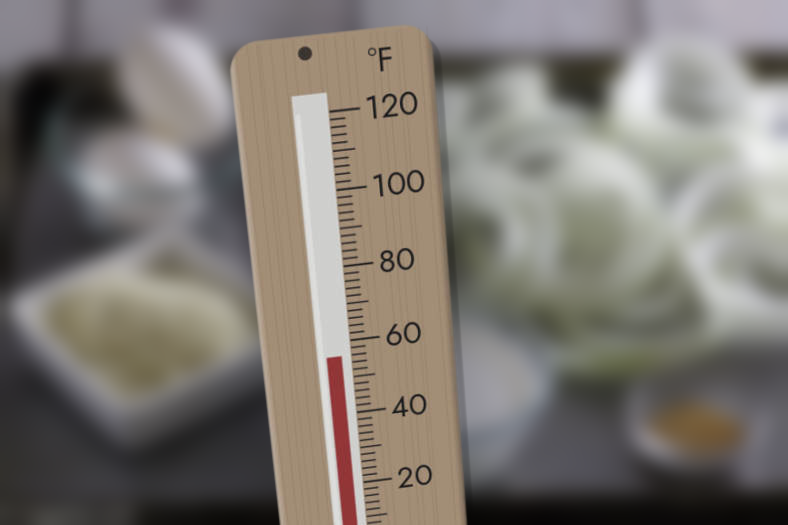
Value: 56°F
